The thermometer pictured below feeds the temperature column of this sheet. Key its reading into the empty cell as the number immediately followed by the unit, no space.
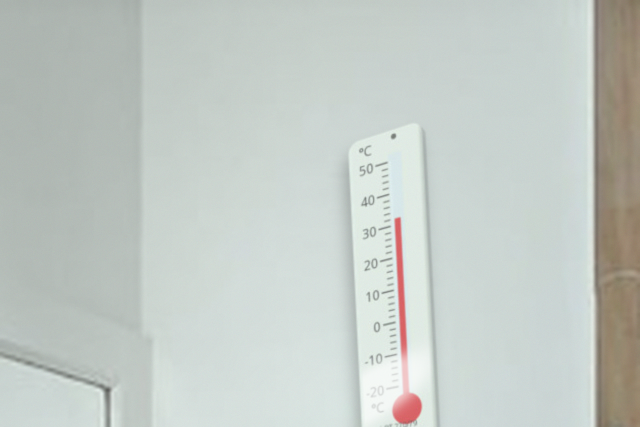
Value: 32°C
